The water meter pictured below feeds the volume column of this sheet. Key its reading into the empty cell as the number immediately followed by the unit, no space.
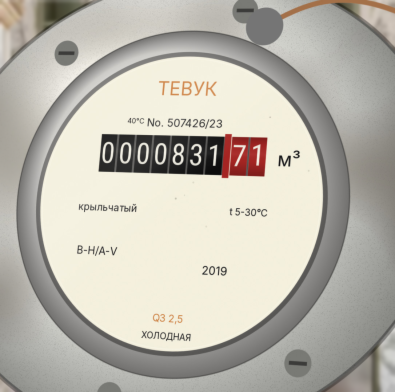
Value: 831.71m³
